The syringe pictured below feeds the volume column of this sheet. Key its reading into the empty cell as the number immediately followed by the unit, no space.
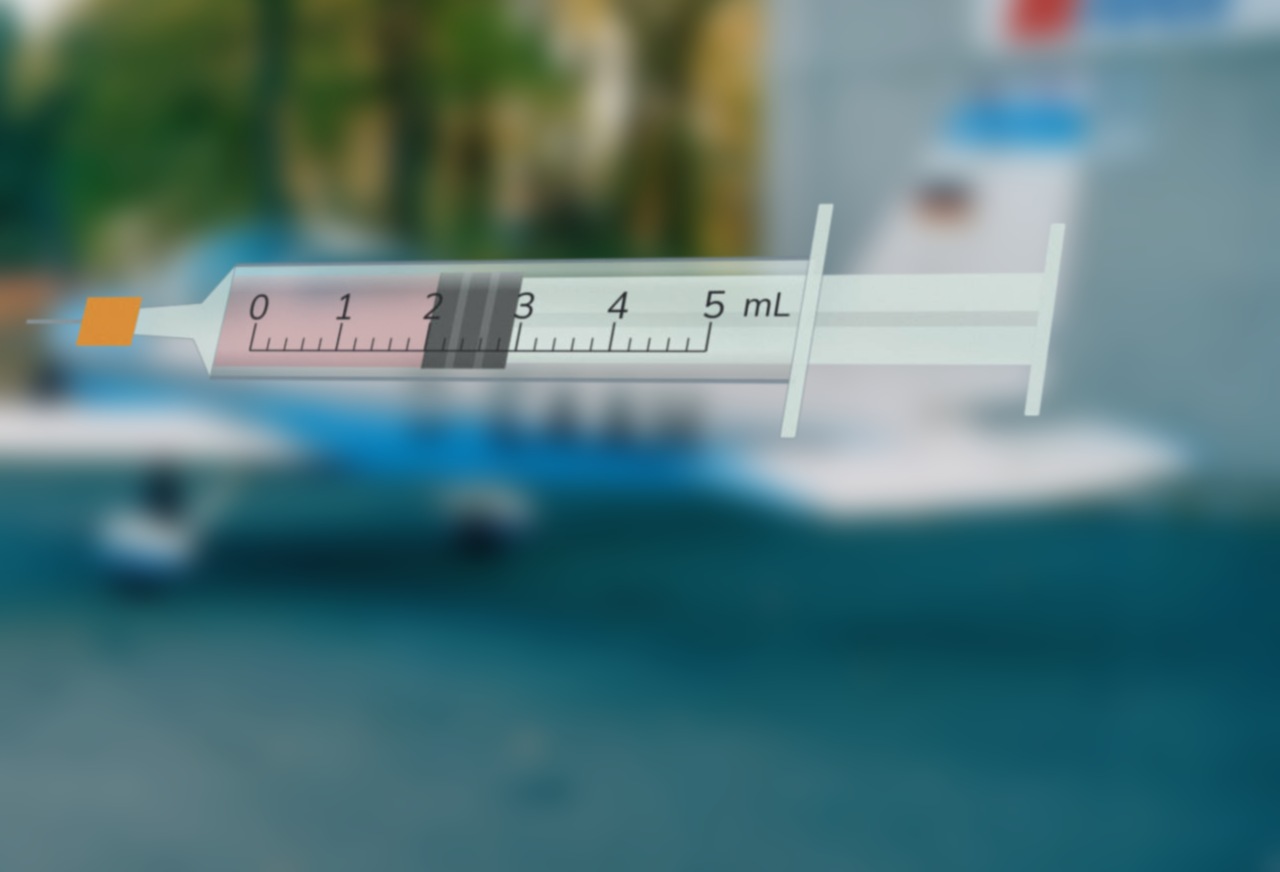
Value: 2mL
